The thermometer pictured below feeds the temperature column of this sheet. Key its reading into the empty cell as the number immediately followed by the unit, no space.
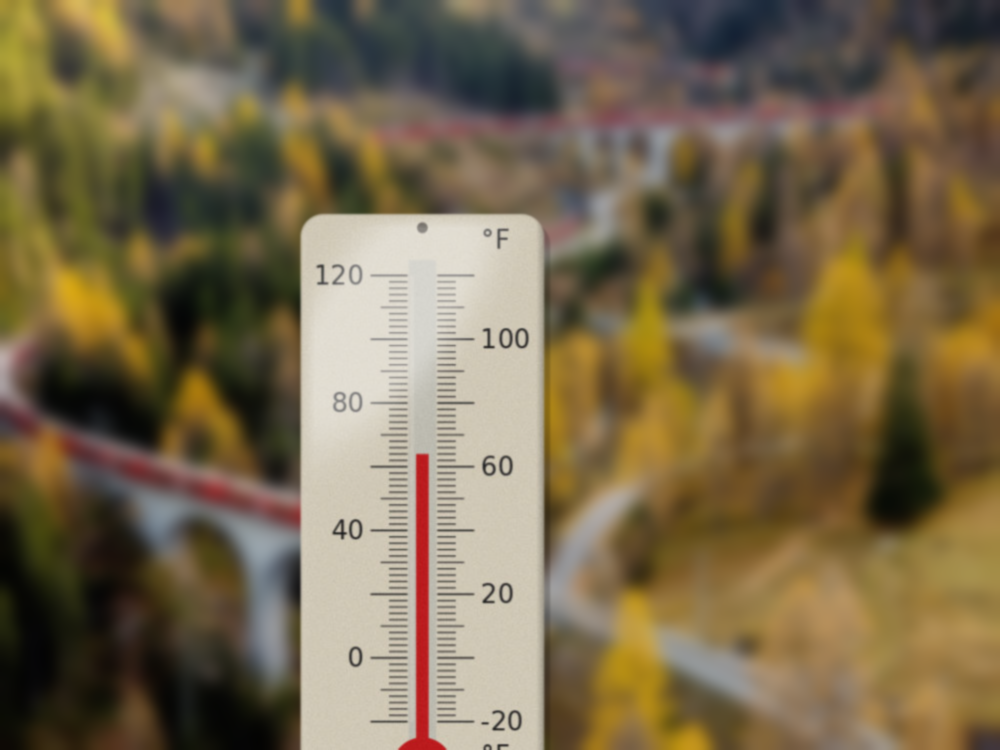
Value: 64°F
